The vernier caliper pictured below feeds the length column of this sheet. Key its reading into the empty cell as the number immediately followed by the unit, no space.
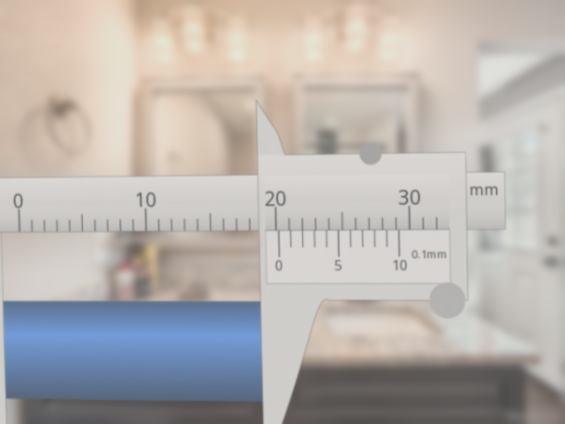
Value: 20.2mm
